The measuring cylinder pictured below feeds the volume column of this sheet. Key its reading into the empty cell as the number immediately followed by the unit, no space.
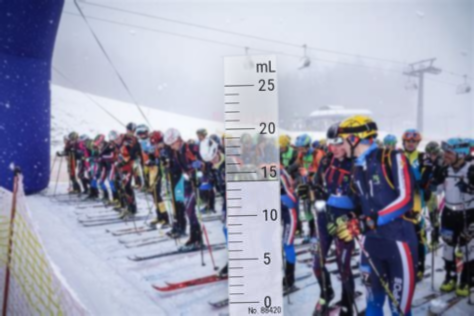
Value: 14mL
